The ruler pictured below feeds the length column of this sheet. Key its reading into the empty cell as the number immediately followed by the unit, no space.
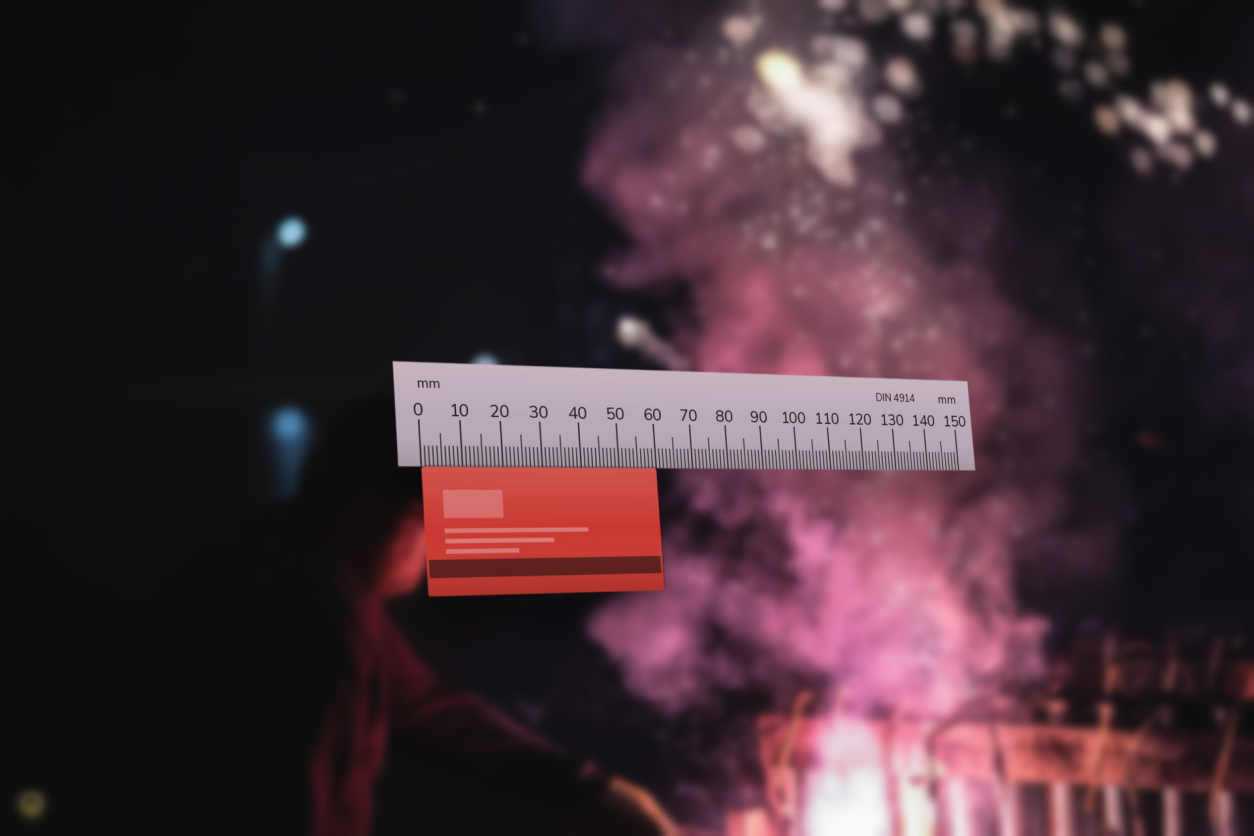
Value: 60mm
